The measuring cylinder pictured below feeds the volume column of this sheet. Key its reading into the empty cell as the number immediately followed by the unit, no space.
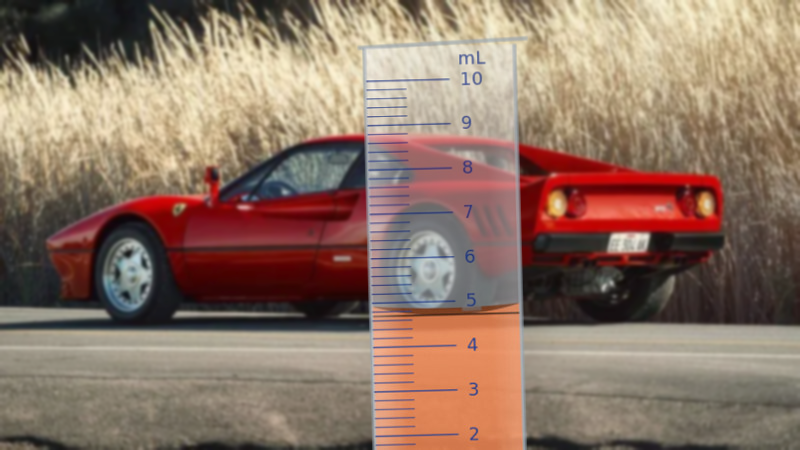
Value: 4.7mL
